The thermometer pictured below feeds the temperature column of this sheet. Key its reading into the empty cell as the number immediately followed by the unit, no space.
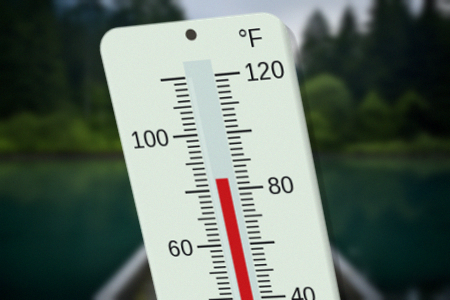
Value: 84°F
